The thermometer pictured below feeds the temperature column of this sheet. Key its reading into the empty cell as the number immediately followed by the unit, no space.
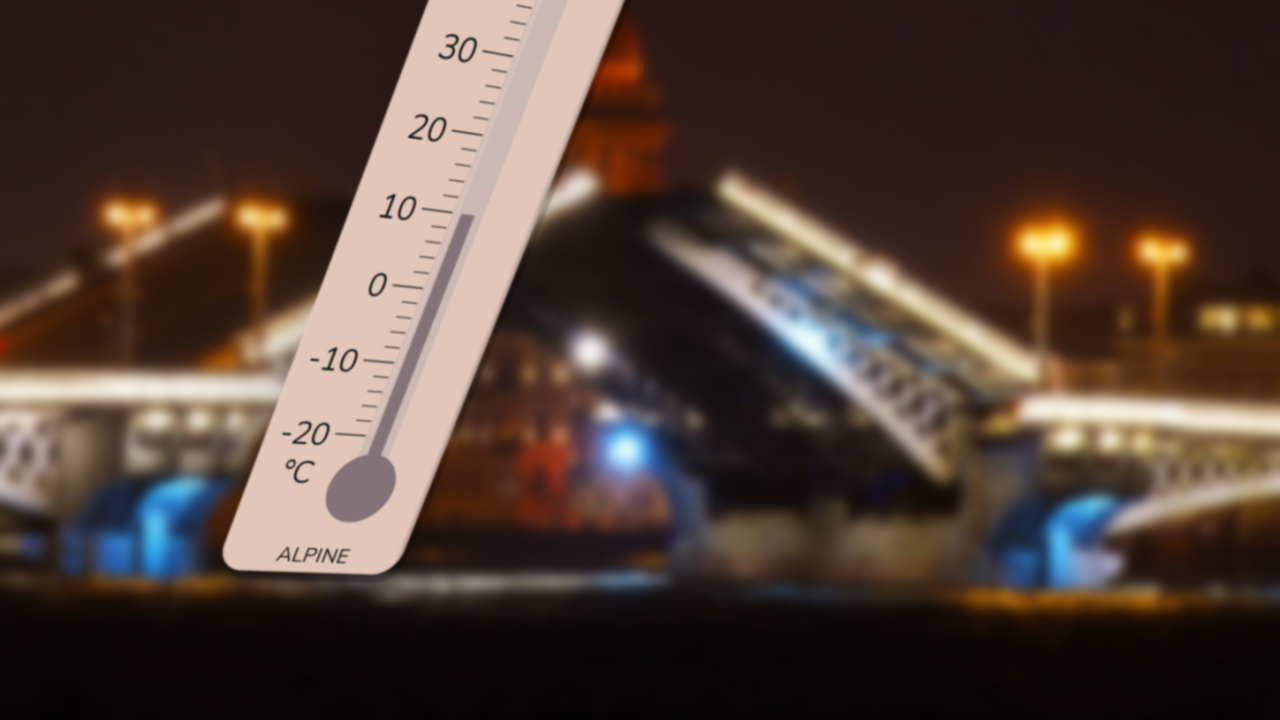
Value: 10°C
